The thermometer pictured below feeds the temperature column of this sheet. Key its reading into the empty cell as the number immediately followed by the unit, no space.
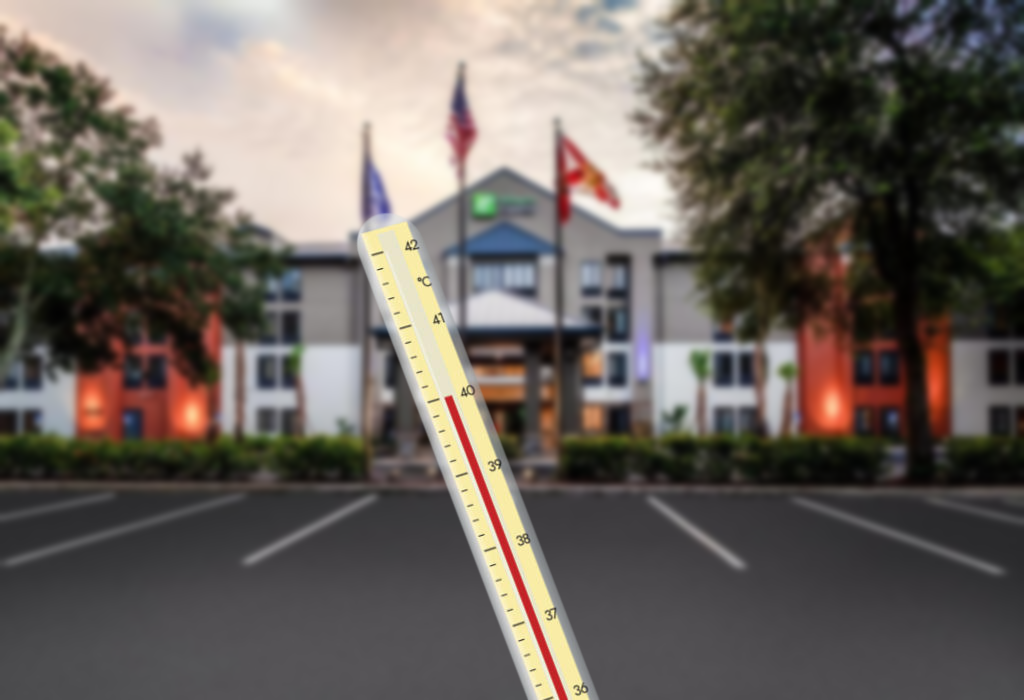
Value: 40°C
